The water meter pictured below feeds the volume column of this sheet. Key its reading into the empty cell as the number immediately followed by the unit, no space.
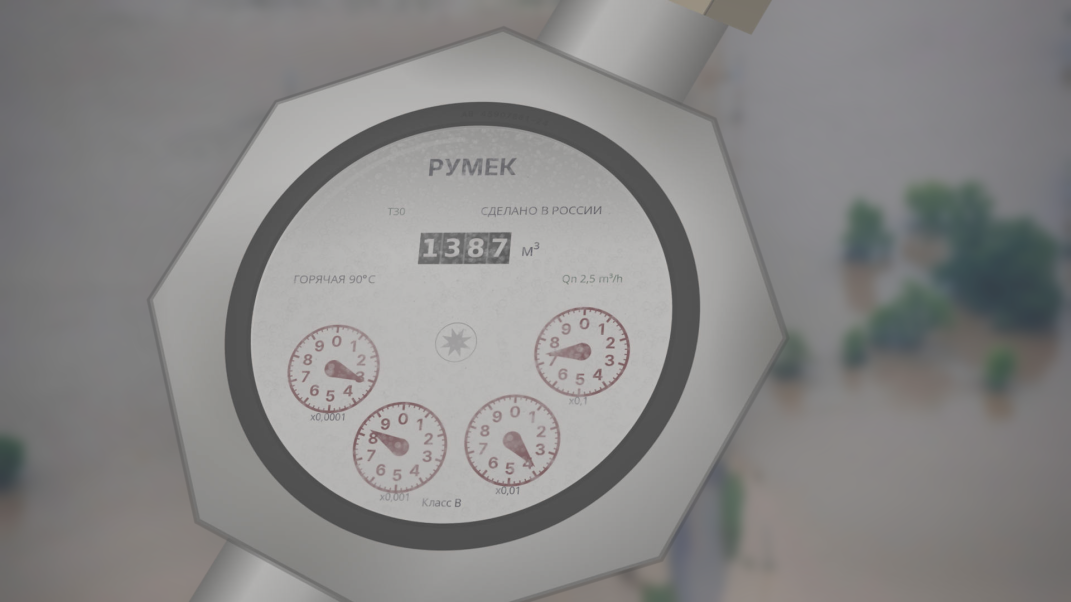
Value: 1387.7383m³
